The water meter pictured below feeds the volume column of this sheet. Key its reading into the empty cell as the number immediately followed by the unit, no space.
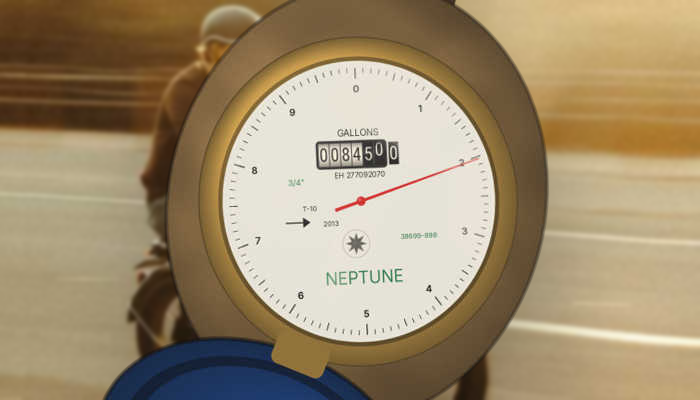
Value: 84502.0gal
